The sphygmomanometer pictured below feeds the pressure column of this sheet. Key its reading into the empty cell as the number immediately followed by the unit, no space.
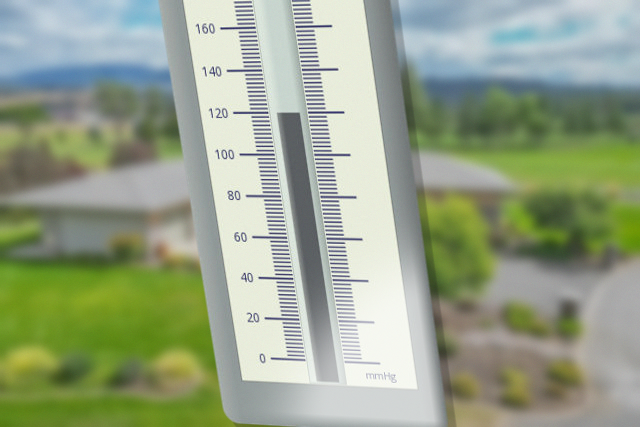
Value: 120mmHg
